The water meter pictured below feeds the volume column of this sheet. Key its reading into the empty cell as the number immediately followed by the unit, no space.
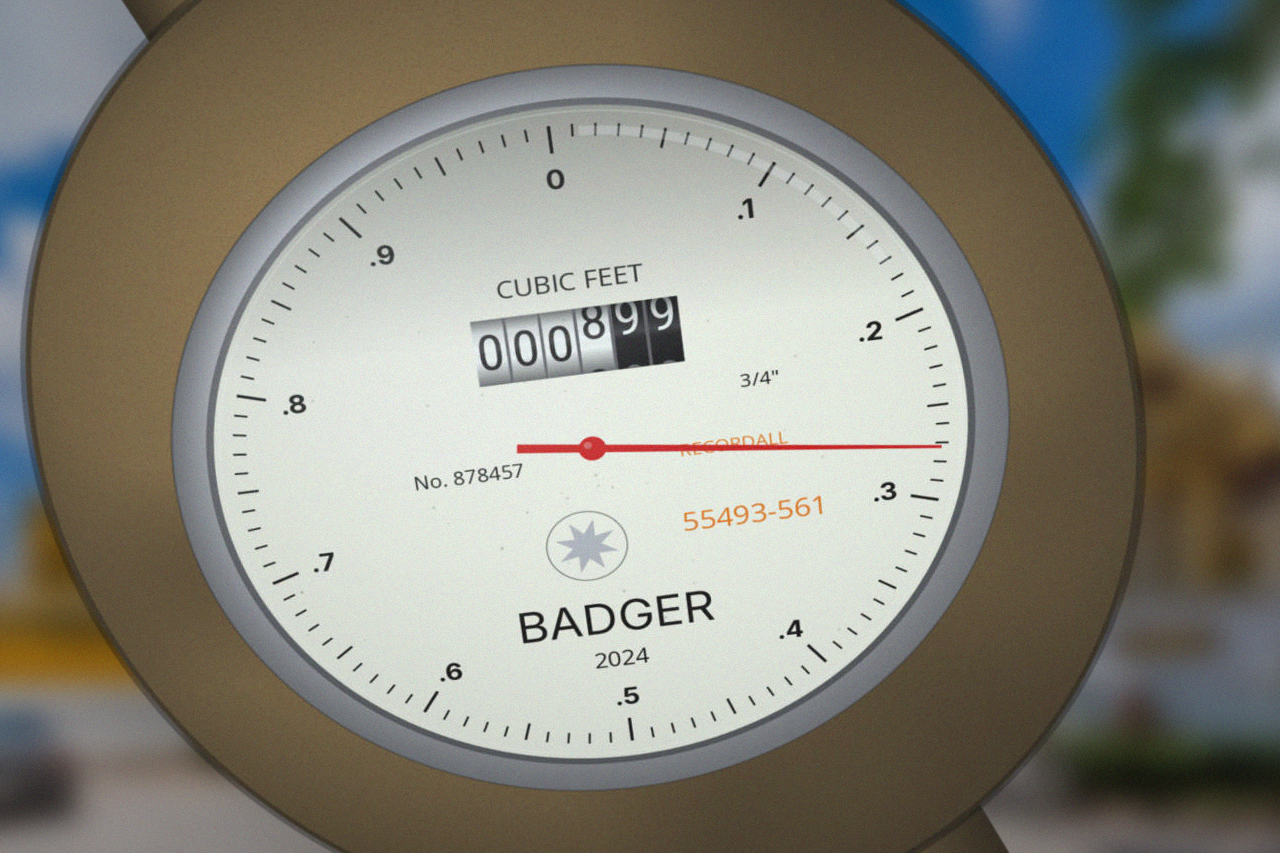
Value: 899.27ft³
